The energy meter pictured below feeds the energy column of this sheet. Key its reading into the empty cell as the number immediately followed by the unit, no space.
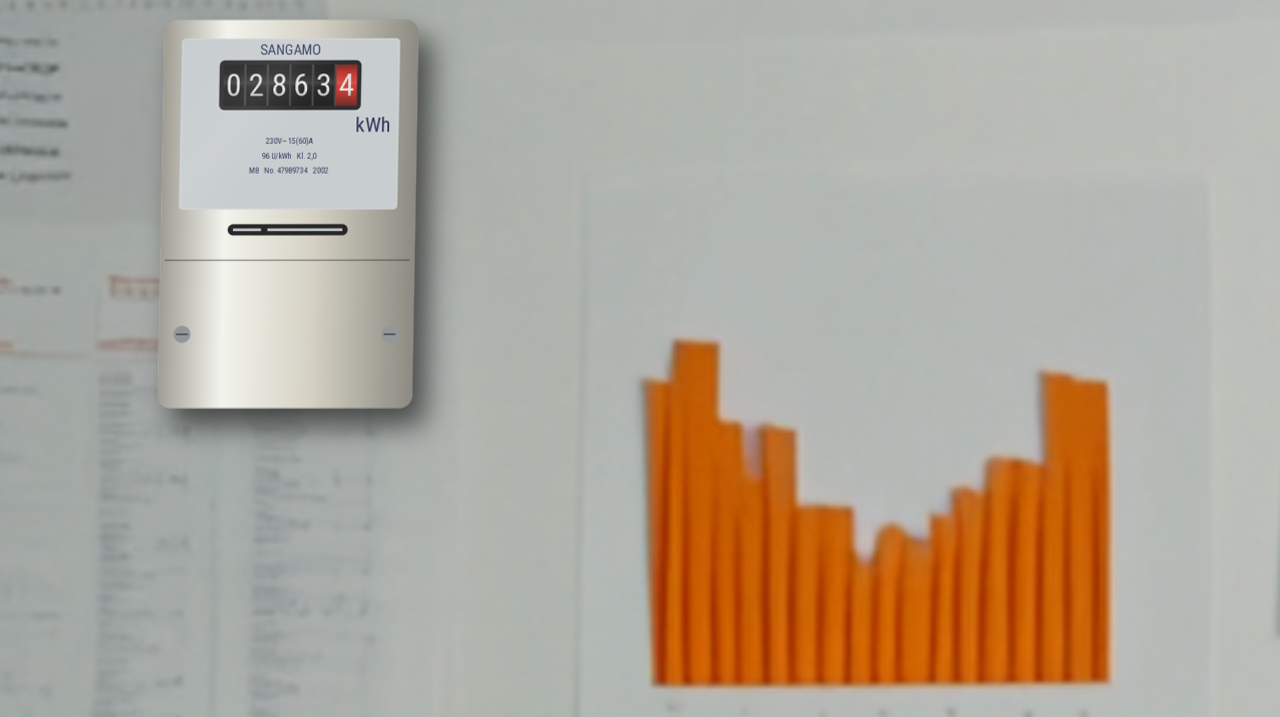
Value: 2863.4kWh
